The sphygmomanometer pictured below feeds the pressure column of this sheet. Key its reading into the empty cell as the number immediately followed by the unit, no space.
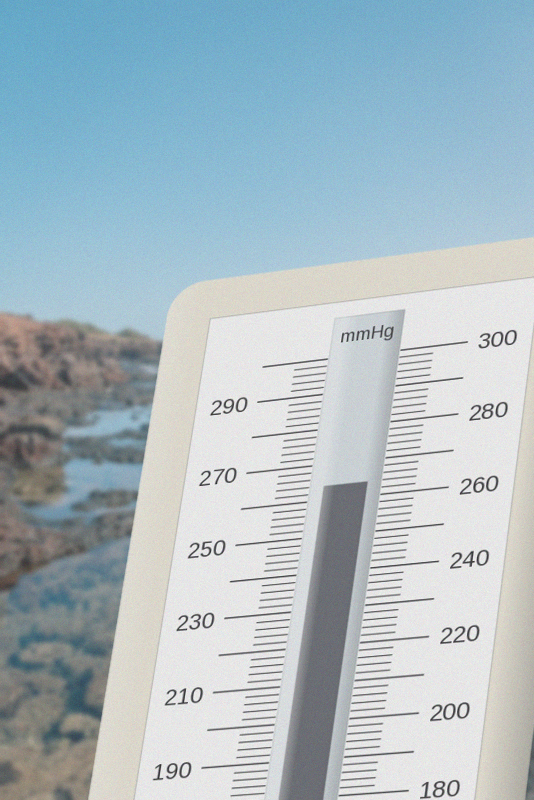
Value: 264mmHg
